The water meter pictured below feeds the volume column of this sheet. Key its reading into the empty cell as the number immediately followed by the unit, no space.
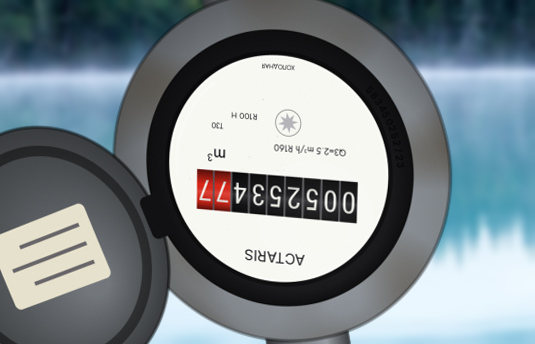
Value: 52534.77m³
